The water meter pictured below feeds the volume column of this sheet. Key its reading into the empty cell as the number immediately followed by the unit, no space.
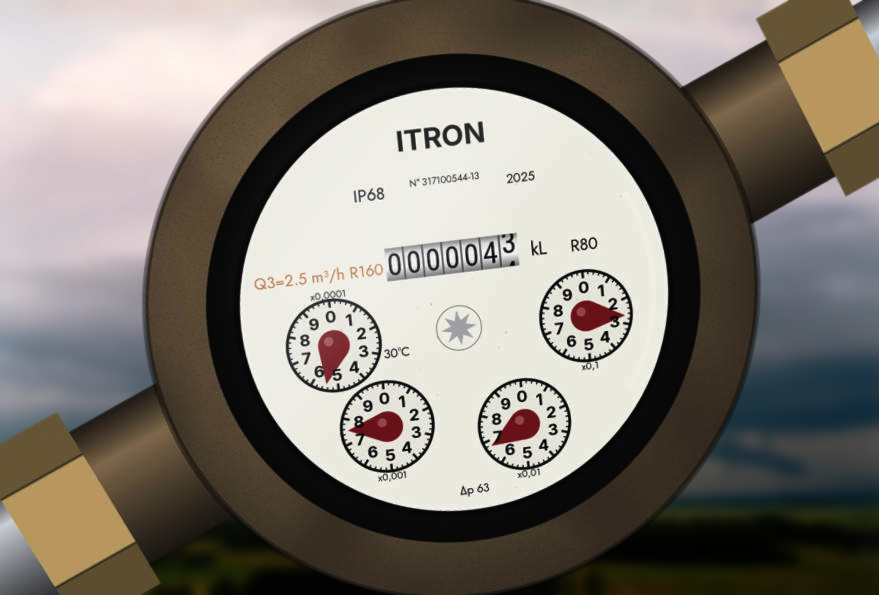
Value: 43.2675kL
